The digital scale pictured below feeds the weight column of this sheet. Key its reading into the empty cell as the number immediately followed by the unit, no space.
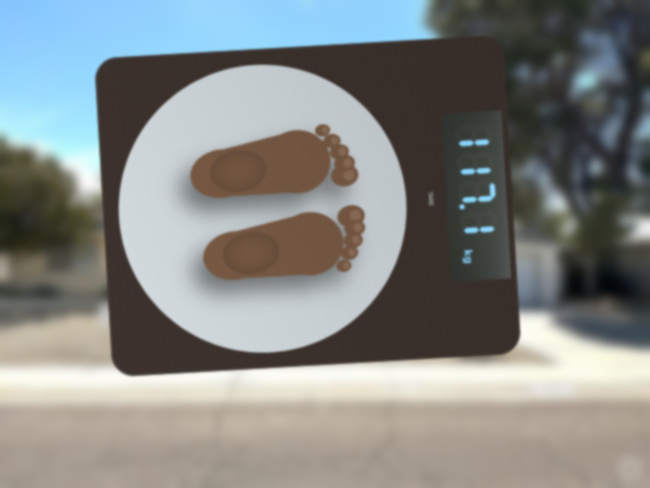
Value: 117.1kg
